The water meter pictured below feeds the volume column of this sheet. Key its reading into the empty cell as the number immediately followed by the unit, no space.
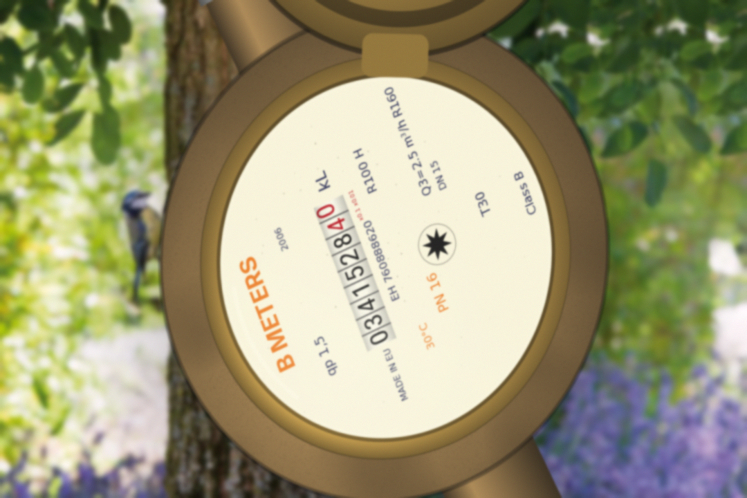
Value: 341528.40kL
